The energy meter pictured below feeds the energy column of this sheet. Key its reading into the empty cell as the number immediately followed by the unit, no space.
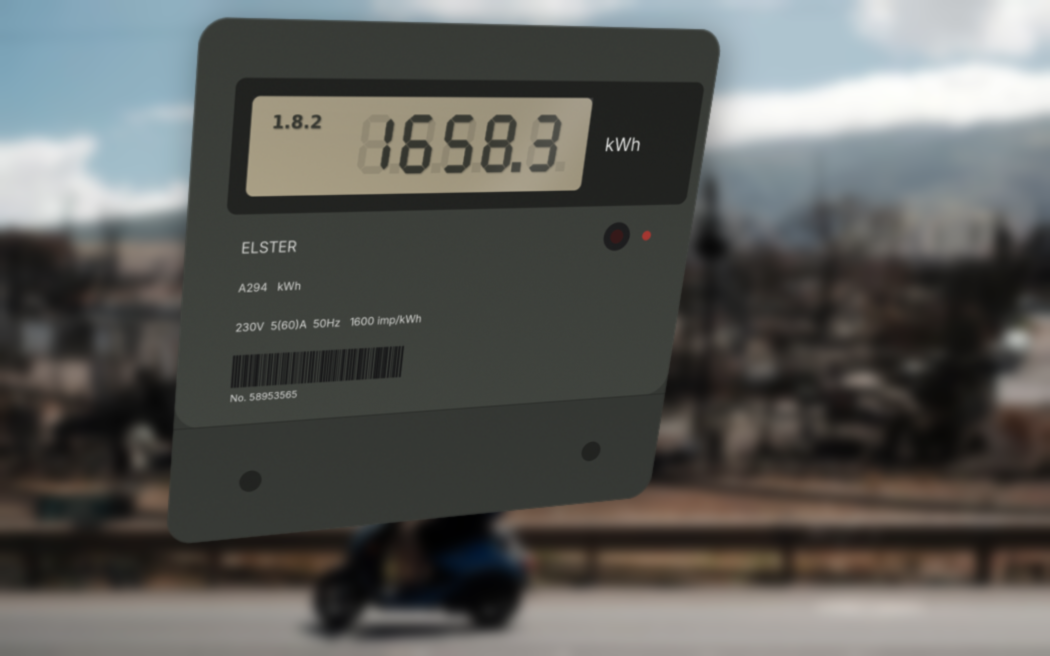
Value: 1658.3kWh
